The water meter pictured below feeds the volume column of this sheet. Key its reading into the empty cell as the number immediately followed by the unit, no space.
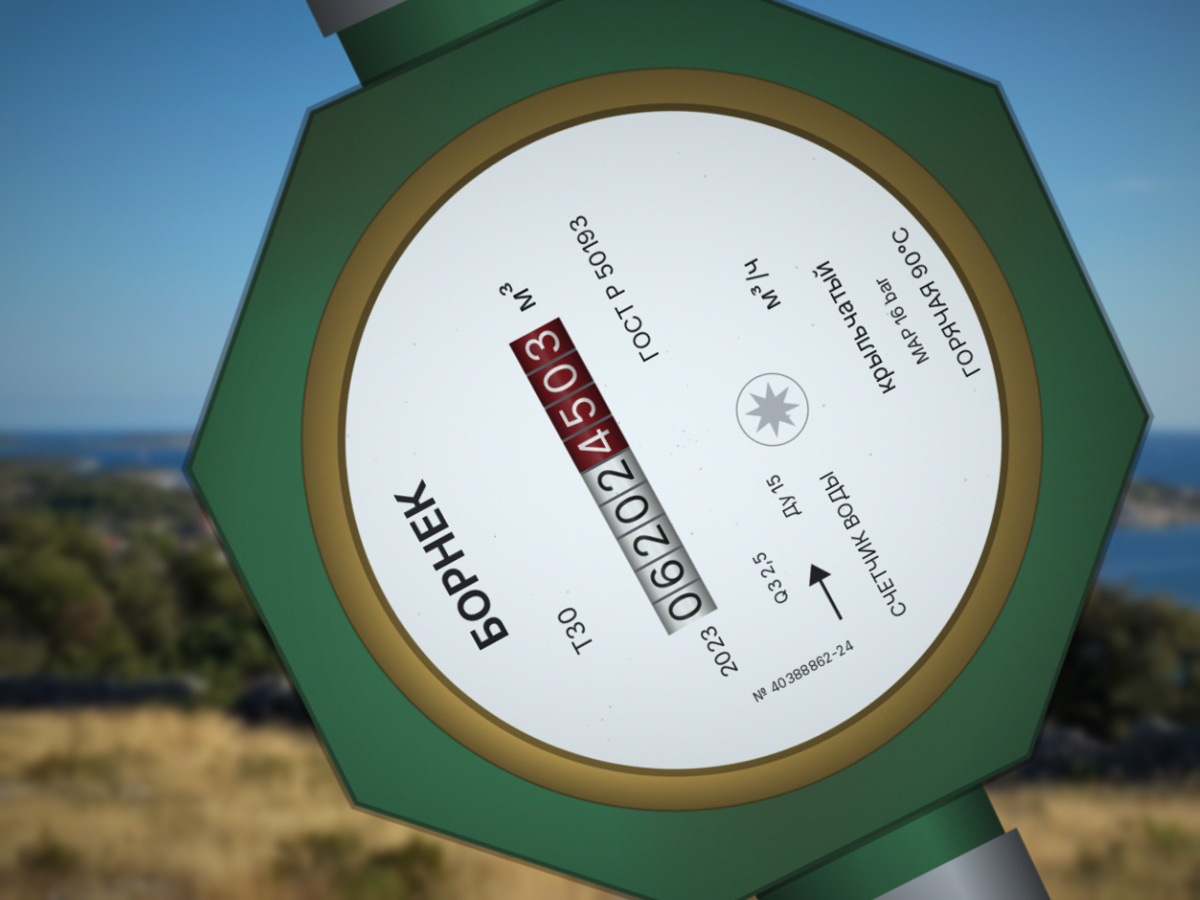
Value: 6202.4503m³
